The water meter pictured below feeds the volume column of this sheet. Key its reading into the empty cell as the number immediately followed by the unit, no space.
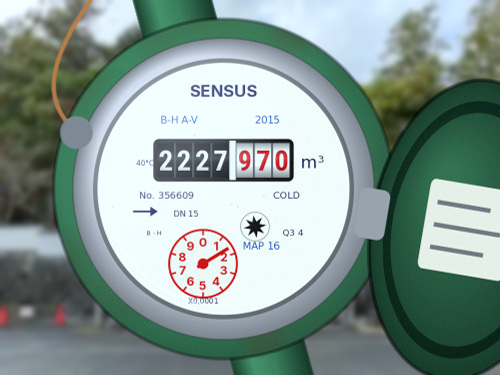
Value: 2227.9701m³
